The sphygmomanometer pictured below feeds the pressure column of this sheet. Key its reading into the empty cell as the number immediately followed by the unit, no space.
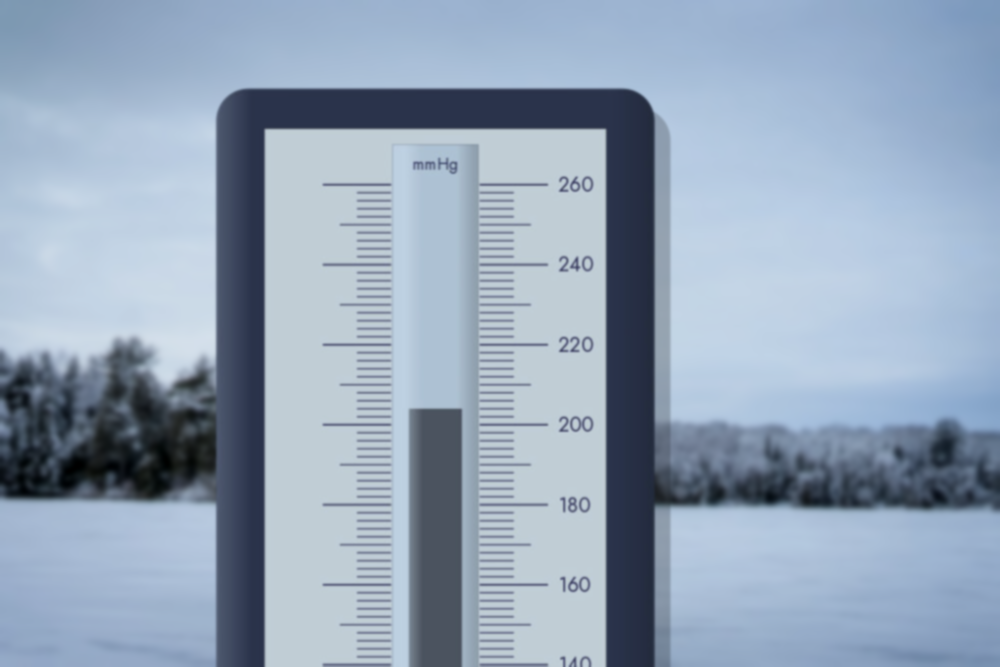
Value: 204mmHg
